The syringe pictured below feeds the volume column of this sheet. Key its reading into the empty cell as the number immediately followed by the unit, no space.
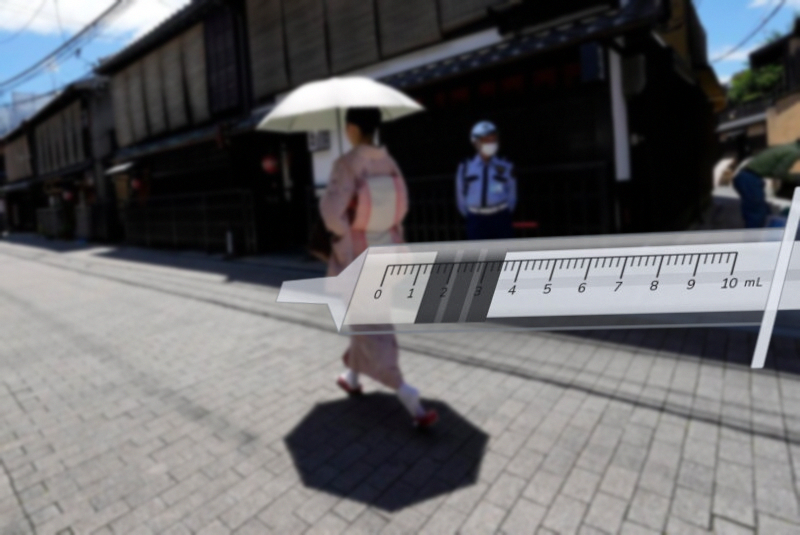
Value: 1.4mL
